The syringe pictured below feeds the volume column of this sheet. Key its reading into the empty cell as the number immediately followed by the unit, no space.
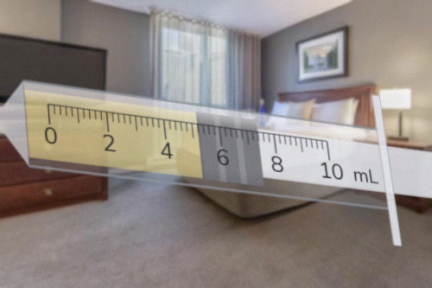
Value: 5.2mL
